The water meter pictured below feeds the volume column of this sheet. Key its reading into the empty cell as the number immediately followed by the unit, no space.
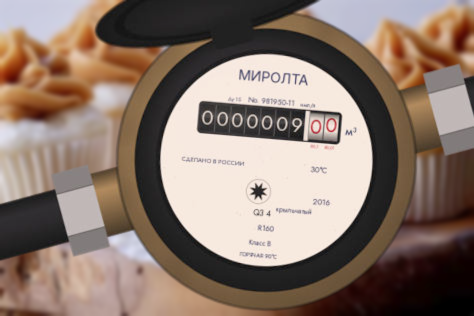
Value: 9.00m³
